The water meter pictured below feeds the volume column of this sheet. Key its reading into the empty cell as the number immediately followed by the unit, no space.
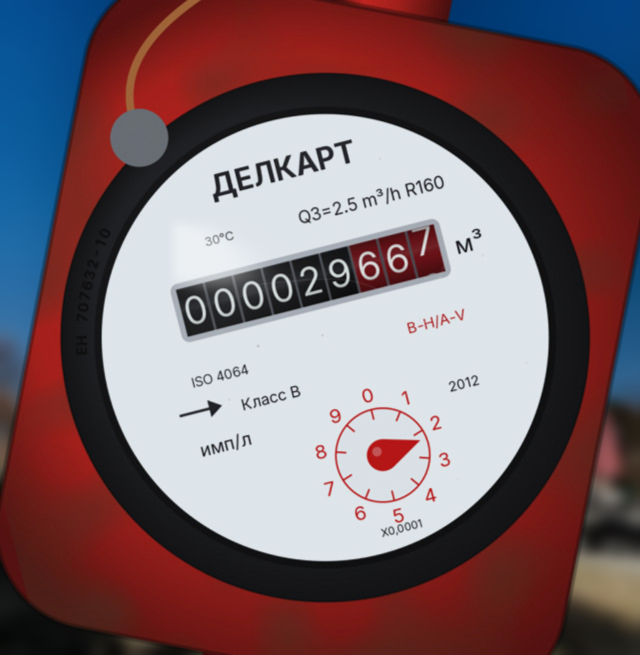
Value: 29.6672m³
